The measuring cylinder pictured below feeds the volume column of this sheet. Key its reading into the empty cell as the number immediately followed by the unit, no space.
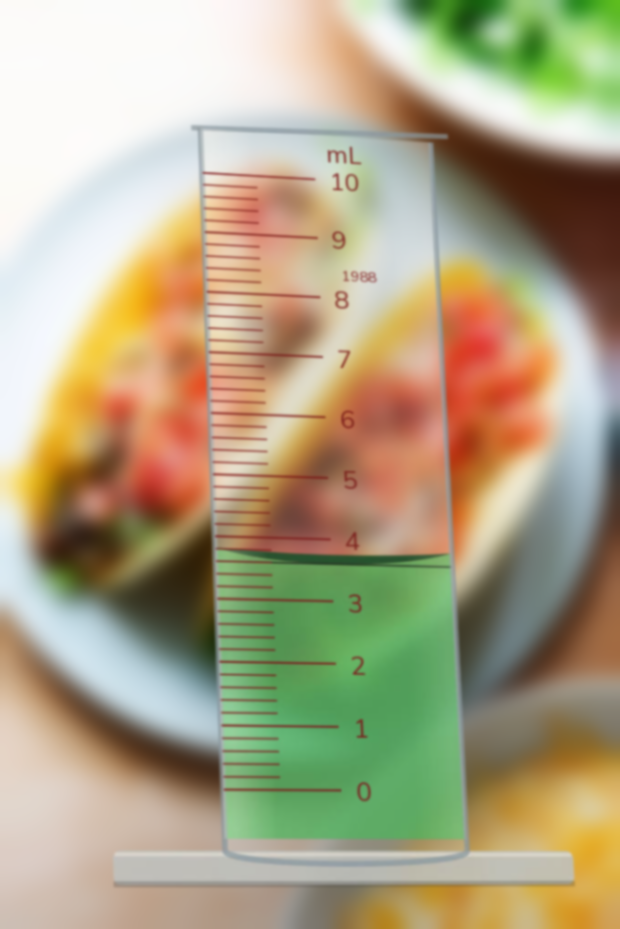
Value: 3.6mL
